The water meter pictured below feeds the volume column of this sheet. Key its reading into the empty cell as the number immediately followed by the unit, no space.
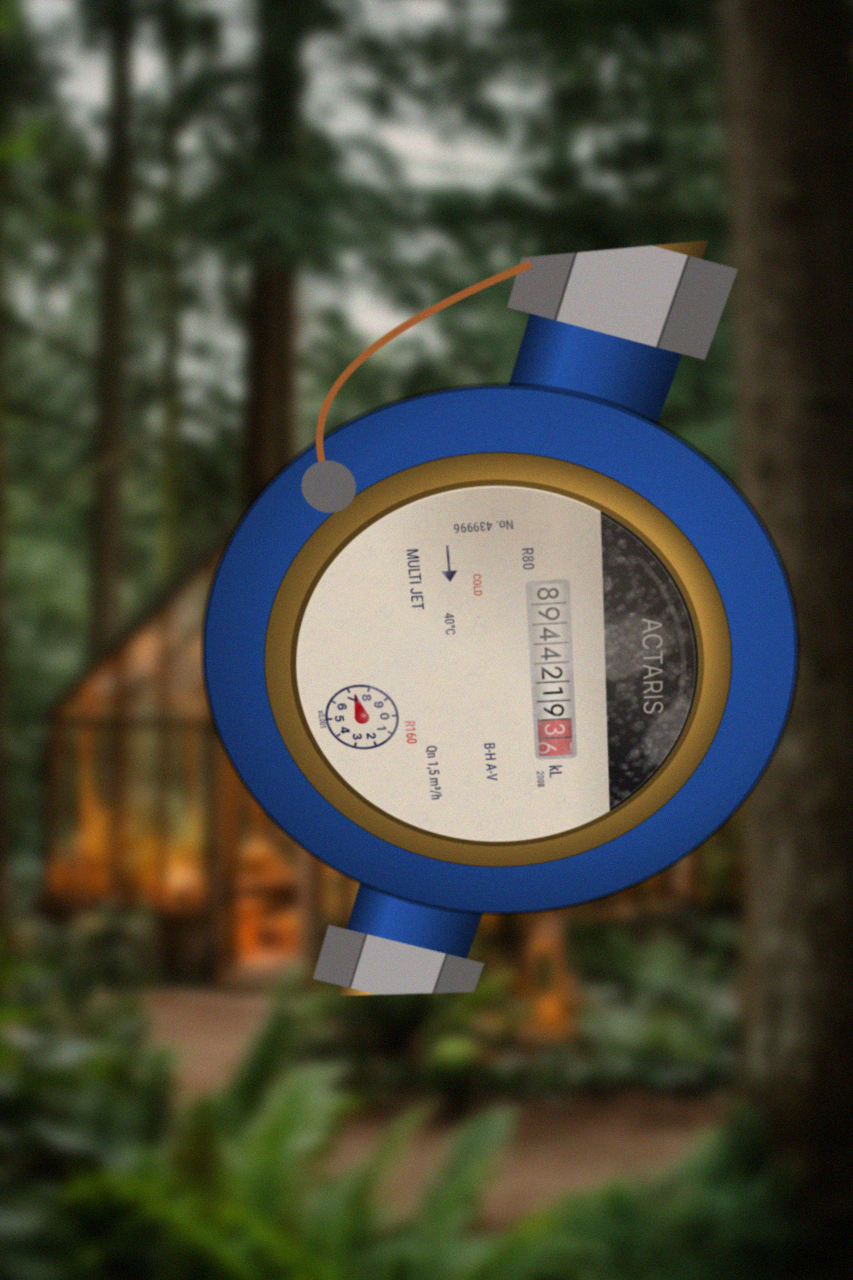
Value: 8944219.357kL
